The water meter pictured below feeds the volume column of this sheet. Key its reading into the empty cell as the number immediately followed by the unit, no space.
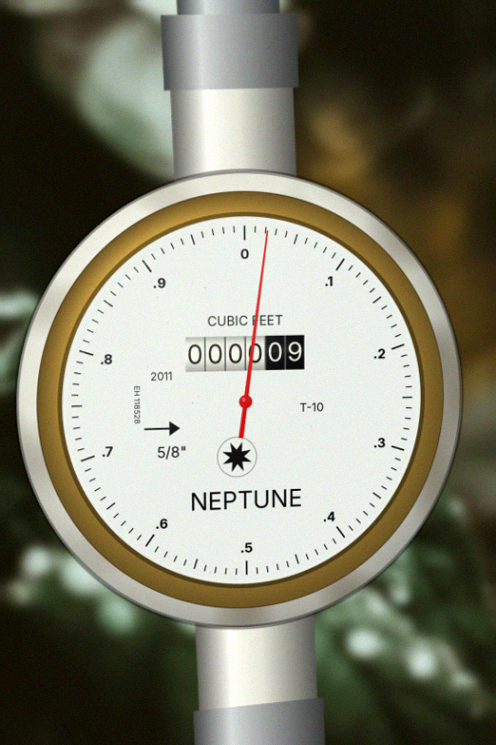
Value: 9.02ft³
